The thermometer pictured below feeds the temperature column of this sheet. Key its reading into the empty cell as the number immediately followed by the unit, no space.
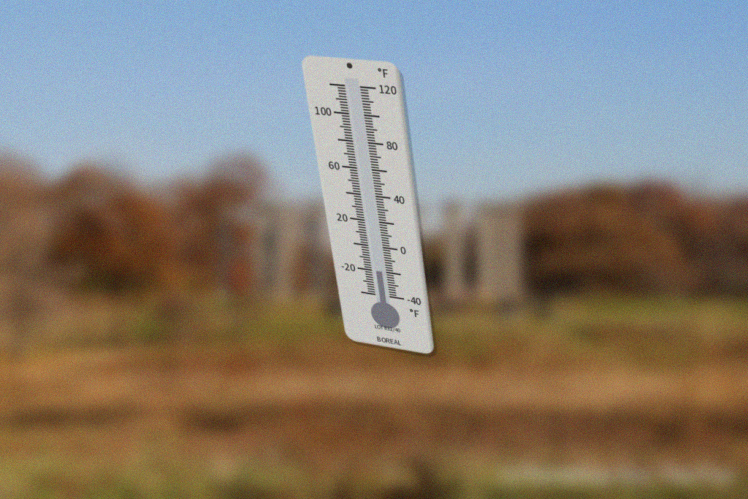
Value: -20°F
